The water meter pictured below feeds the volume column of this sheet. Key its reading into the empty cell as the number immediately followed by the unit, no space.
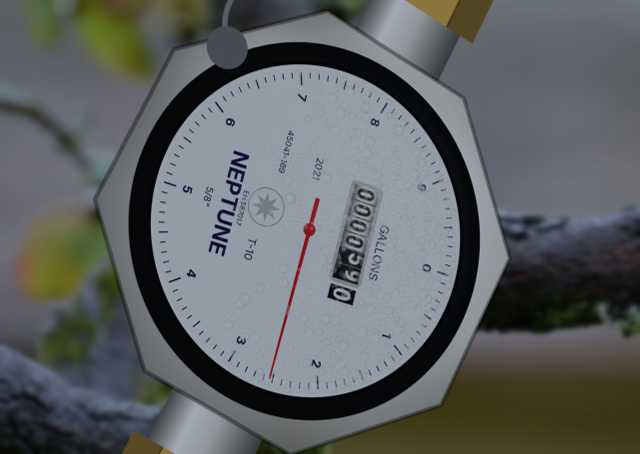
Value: 592.5gal
